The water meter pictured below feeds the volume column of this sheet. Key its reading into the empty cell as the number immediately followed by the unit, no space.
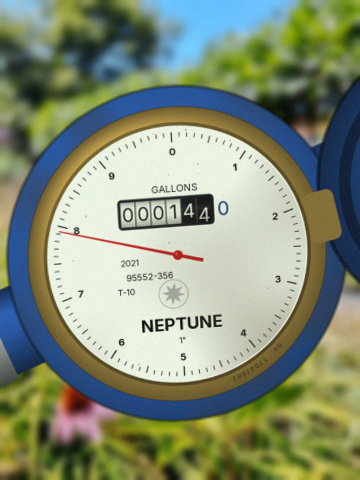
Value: 1437.9gal
